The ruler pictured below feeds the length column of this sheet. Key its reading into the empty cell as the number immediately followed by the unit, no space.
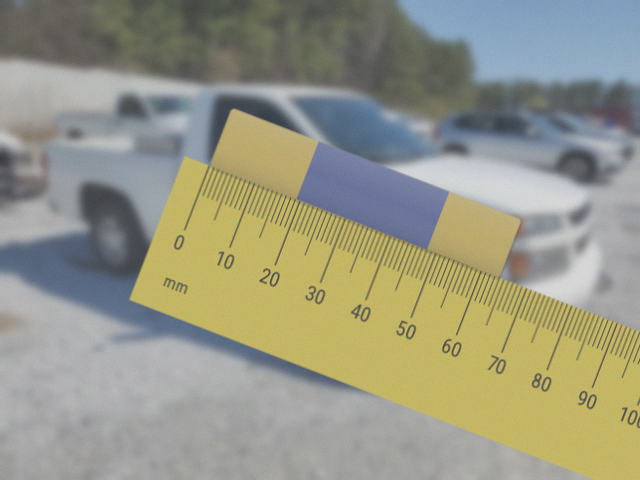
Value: 64mm
